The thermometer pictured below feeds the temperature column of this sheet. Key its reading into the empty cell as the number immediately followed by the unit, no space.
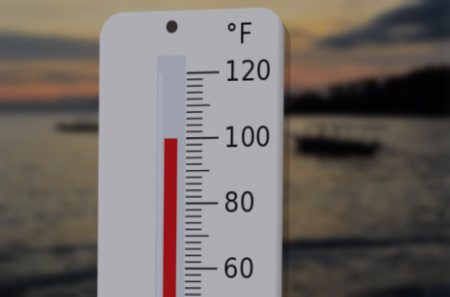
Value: 100°F
